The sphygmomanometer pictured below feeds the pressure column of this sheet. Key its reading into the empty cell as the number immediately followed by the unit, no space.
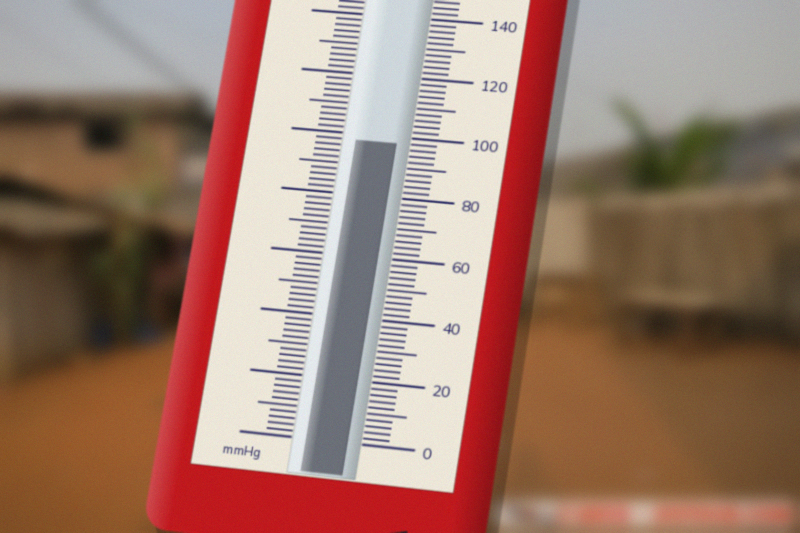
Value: 98mmHg
